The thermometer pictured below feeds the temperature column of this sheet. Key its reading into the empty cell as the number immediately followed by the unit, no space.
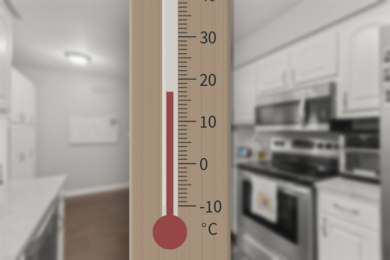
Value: 17°C
